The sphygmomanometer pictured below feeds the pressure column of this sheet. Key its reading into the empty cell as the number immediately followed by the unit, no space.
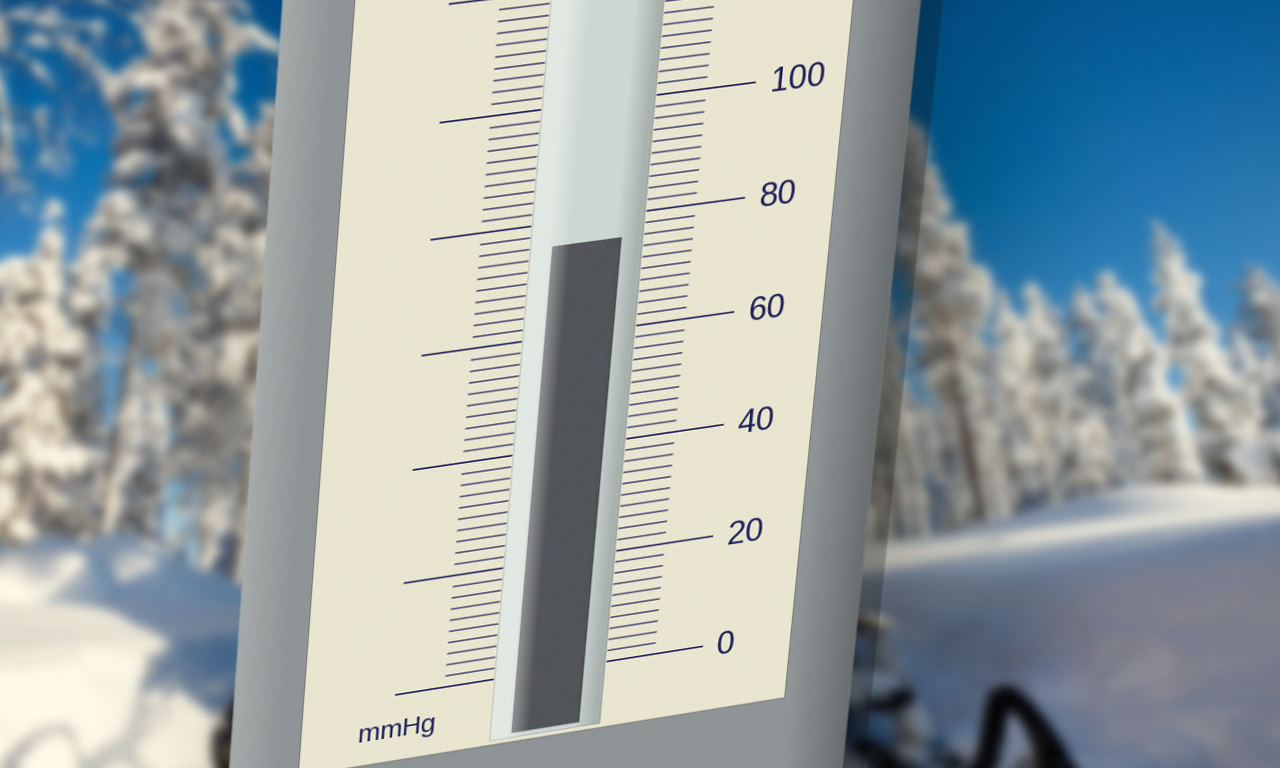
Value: 76mmHg
